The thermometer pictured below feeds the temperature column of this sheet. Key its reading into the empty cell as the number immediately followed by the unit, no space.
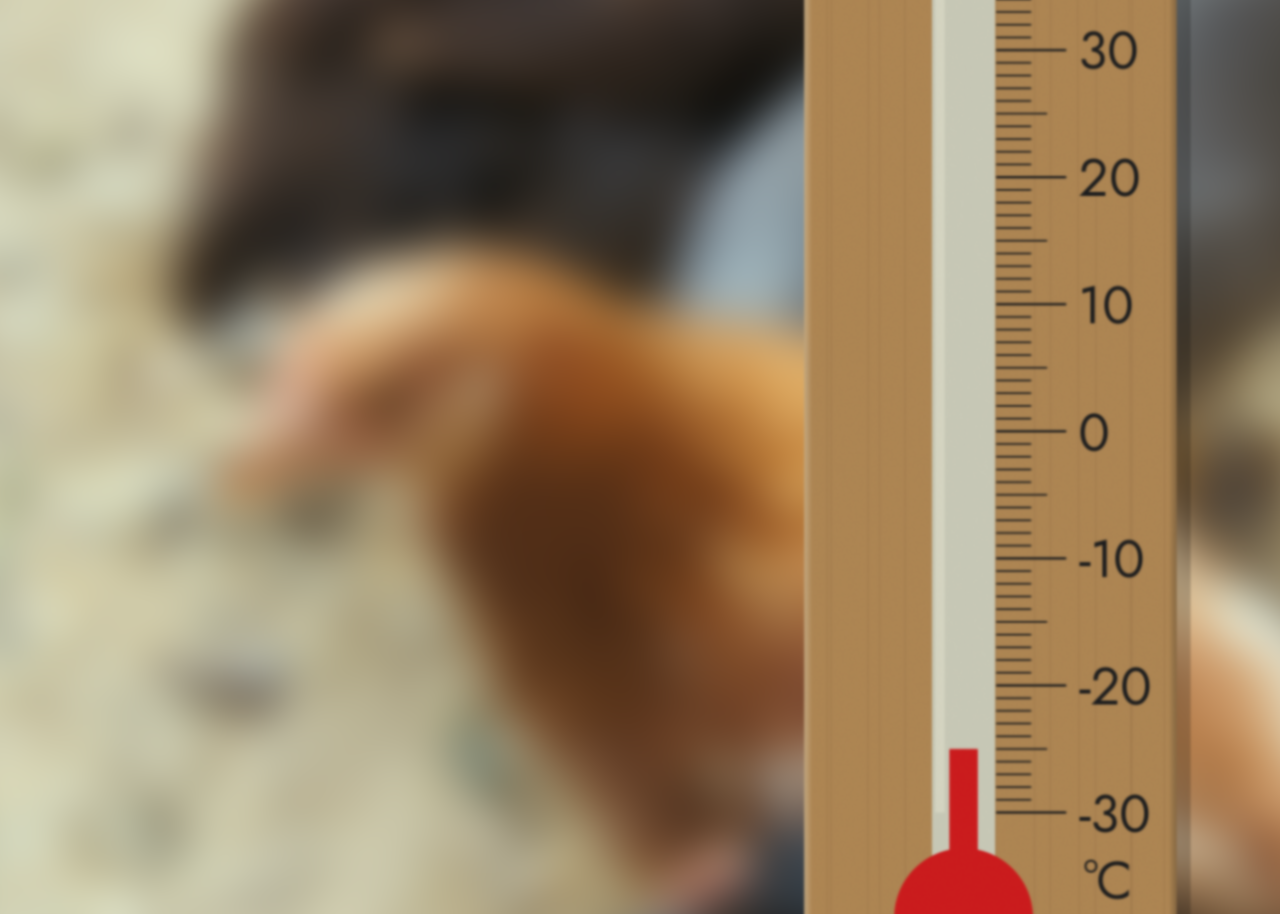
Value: -25°C
